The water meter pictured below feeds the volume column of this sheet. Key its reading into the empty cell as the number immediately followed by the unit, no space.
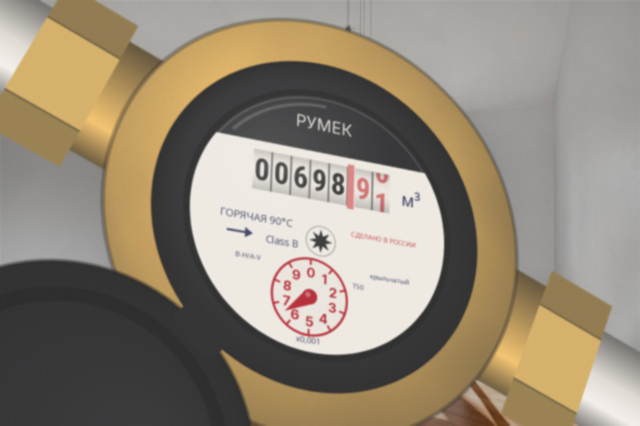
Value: 698.906m³
